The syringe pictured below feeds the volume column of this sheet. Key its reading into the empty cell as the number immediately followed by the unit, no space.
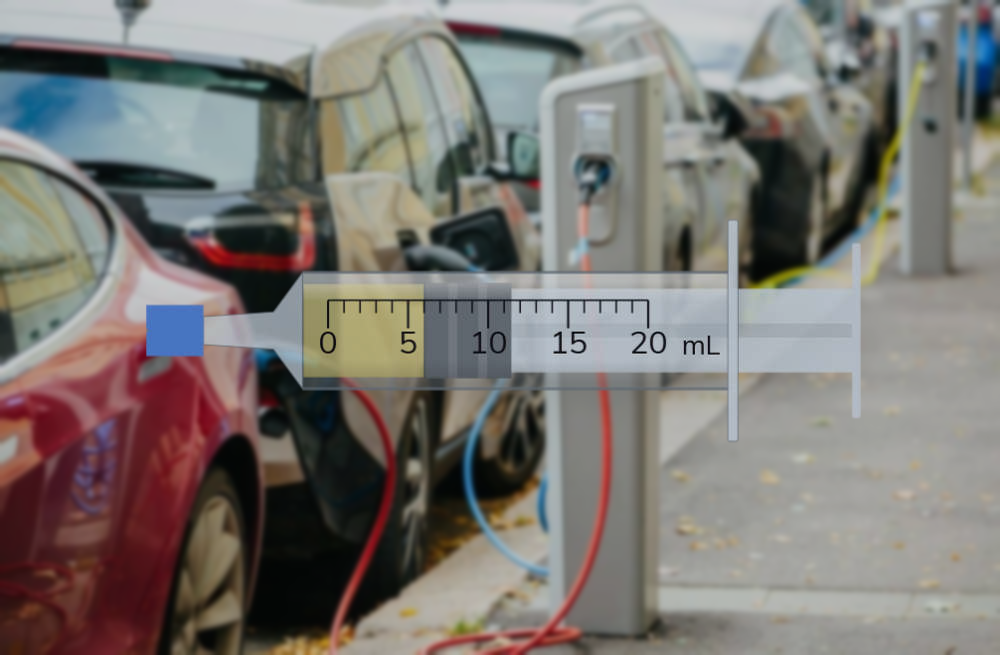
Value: 6mL
